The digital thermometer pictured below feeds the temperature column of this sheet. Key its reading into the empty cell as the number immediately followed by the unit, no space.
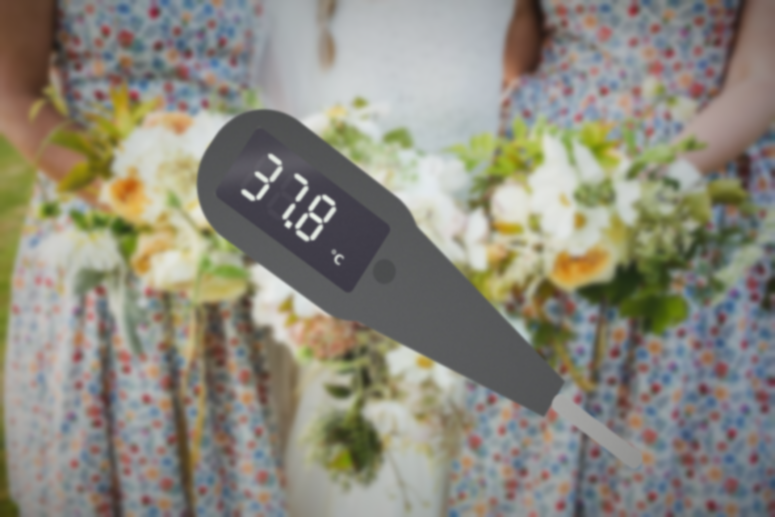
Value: 37.8°C
